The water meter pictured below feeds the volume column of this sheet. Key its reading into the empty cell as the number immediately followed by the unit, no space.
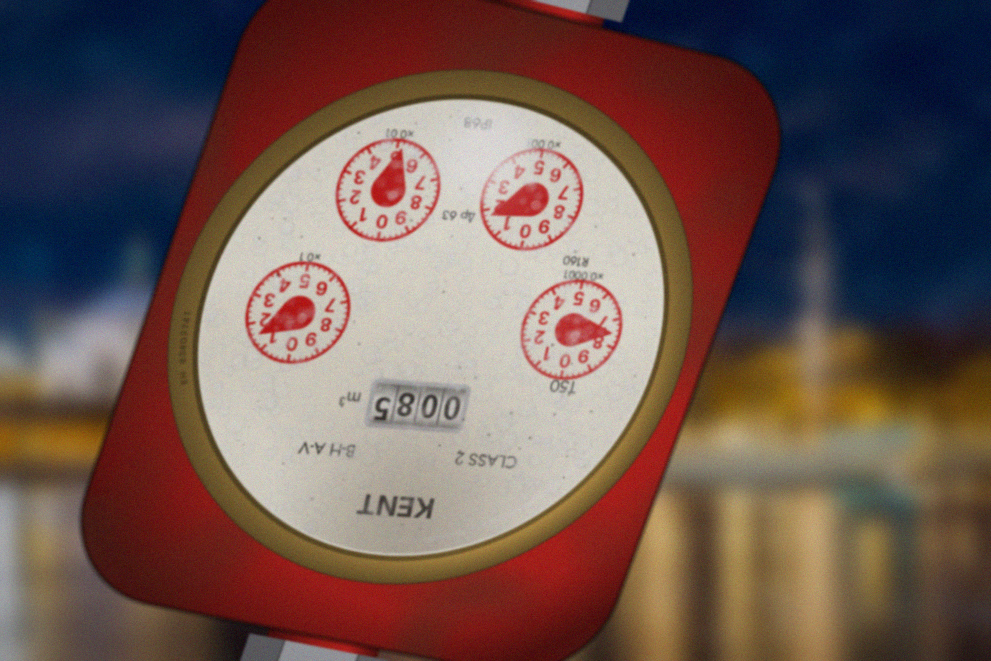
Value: 85.1517m³
